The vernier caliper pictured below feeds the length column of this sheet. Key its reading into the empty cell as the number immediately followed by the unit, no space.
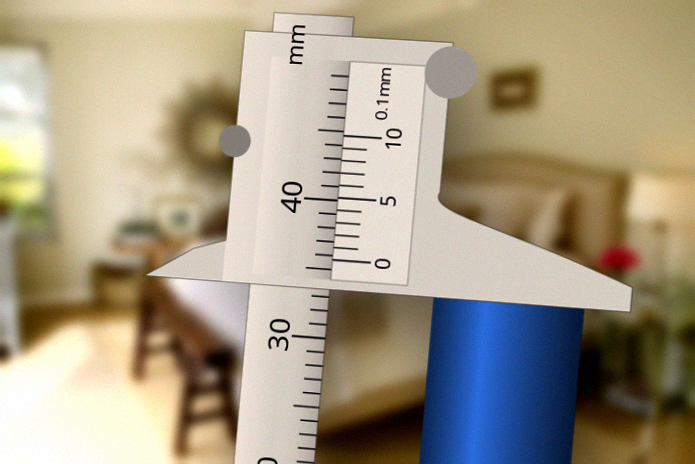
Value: 35.7mm
